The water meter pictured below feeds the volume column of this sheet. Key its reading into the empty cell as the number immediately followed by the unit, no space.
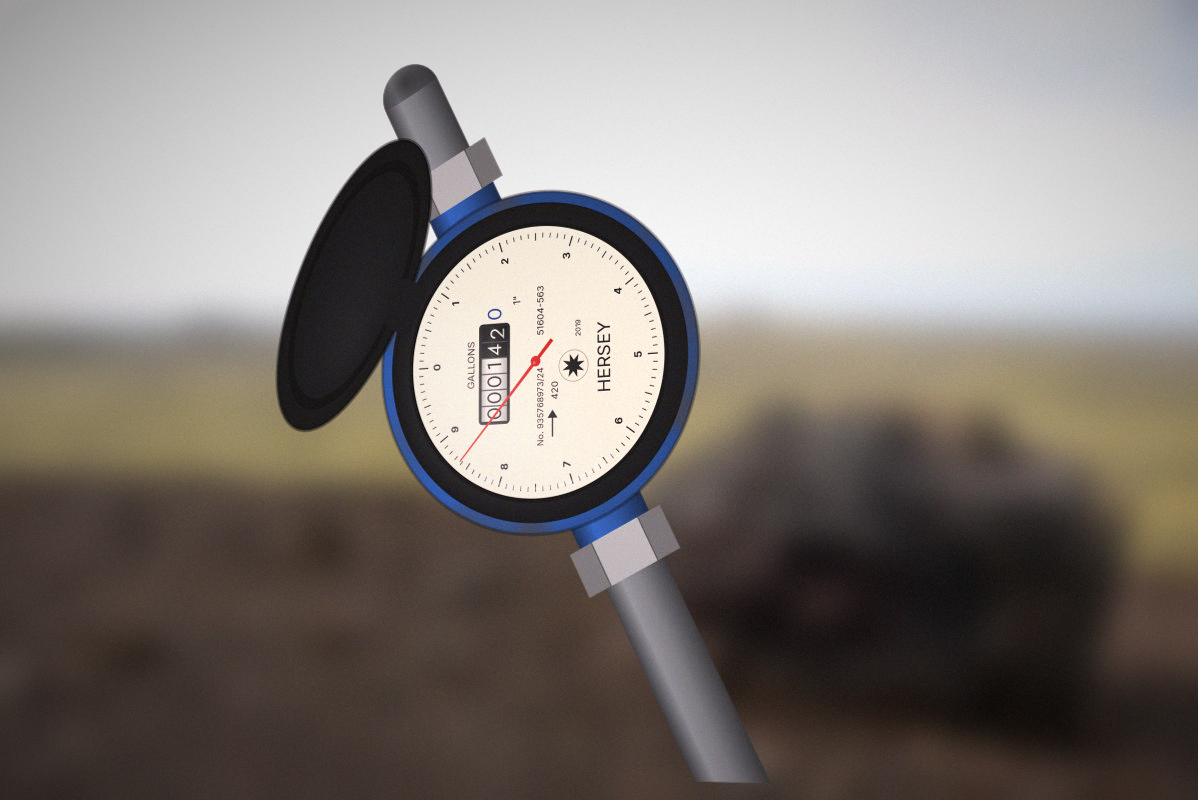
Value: 1418.6gal
